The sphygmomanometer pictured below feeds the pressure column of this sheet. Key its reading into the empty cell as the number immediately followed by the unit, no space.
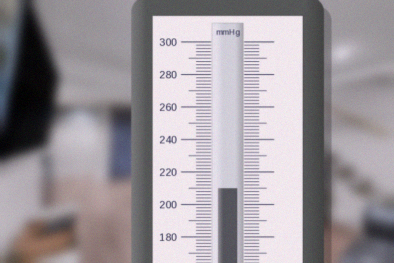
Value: 210mmHg
